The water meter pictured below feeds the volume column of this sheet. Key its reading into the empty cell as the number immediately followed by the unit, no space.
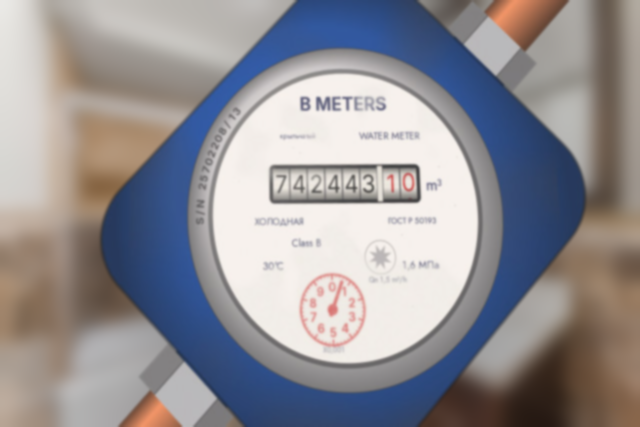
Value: 742443.100m³
